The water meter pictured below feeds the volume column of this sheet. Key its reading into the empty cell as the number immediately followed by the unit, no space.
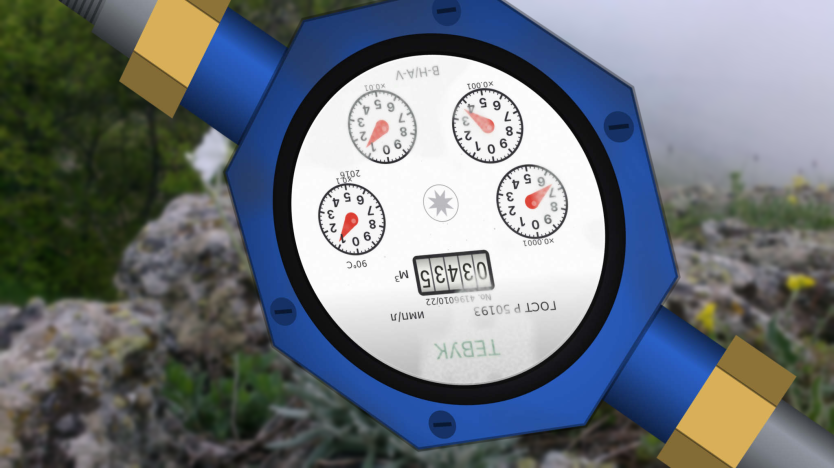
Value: 3435.1136m³
